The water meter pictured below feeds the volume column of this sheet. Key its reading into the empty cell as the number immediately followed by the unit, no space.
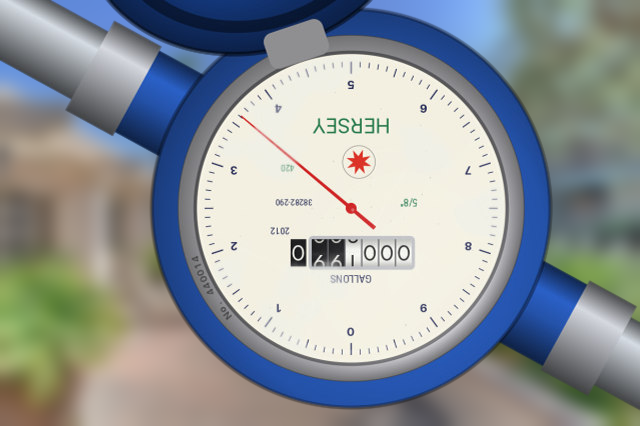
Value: 1993.6gal
